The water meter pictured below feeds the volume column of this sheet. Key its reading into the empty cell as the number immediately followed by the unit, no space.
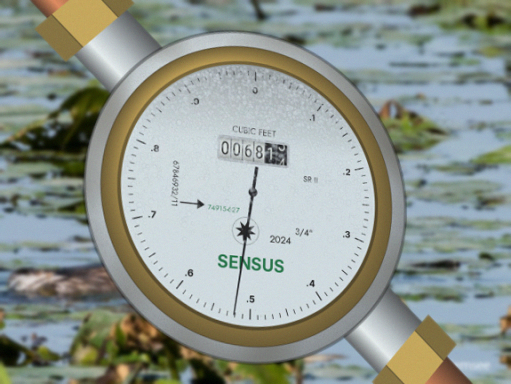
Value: 6813.52ft³
